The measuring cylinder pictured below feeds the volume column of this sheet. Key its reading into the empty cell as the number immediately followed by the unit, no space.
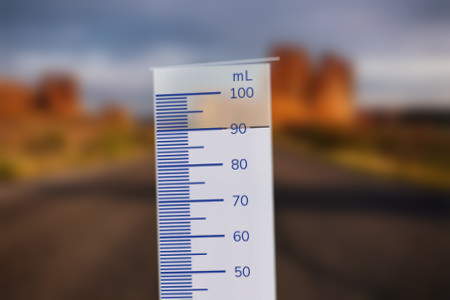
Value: 90mL
